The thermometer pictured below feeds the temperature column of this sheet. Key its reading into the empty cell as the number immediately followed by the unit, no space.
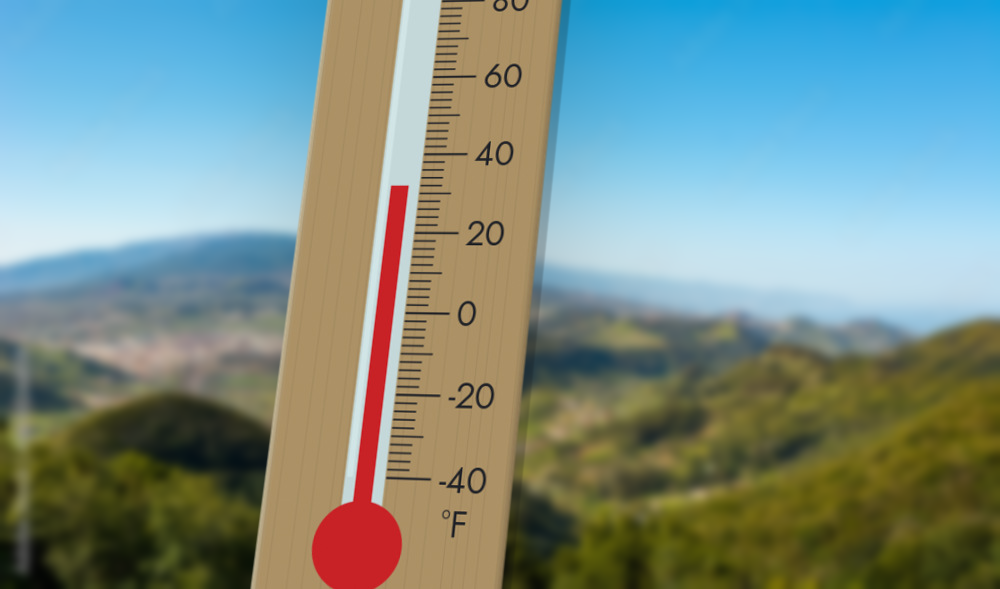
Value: 32°F
